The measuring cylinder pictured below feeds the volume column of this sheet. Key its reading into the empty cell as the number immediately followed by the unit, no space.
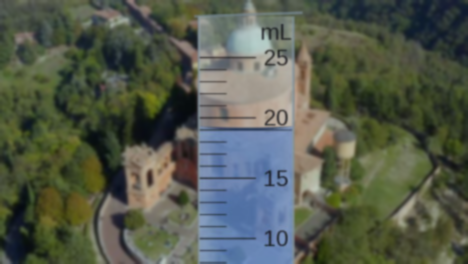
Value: 19mL
